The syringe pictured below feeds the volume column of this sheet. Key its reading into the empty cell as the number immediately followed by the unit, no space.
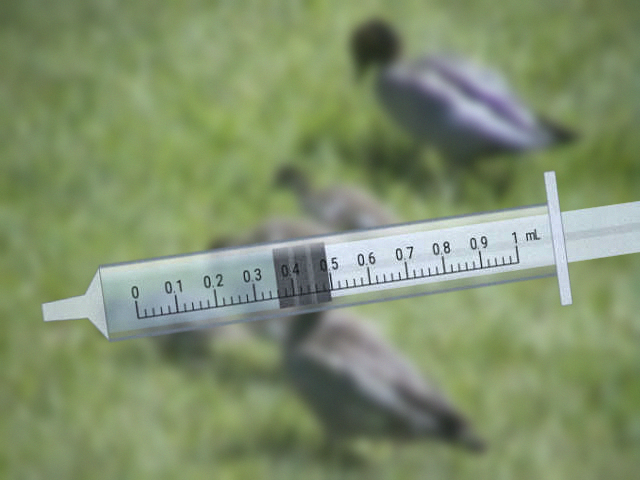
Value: 0.36mL
